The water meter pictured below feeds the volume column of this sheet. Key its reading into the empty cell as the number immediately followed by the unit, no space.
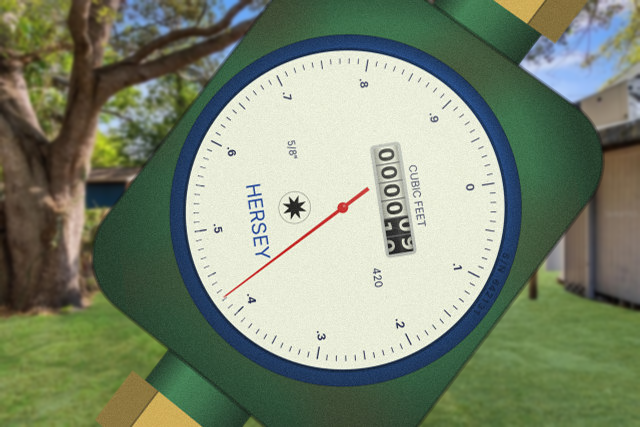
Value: 9.42ft³
